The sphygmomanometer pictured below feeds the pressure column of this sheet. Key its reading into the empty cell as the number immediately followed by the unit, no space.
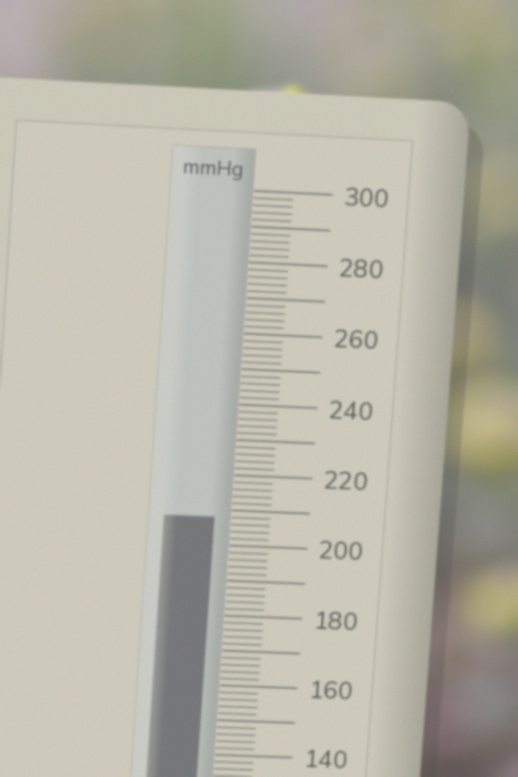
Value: 208mmHg
